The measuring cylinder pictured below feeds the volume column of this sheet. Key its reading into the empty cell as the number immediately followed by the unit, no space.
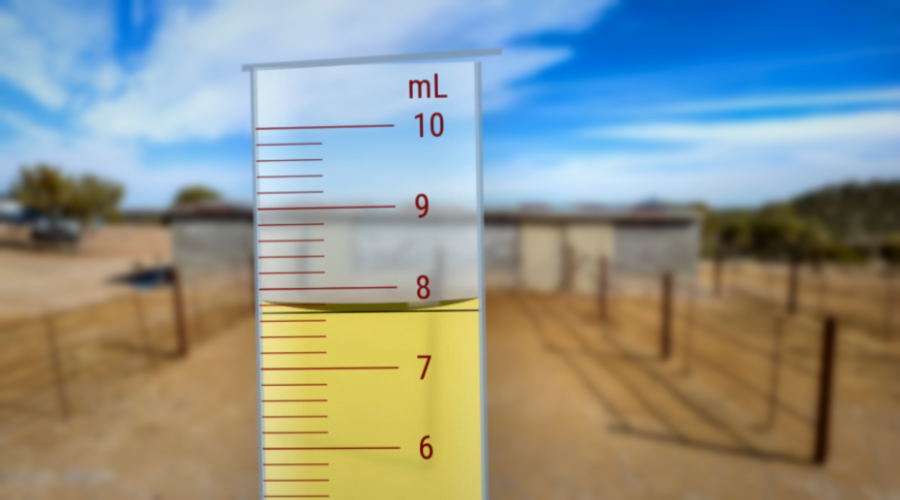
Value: 7.7mL
